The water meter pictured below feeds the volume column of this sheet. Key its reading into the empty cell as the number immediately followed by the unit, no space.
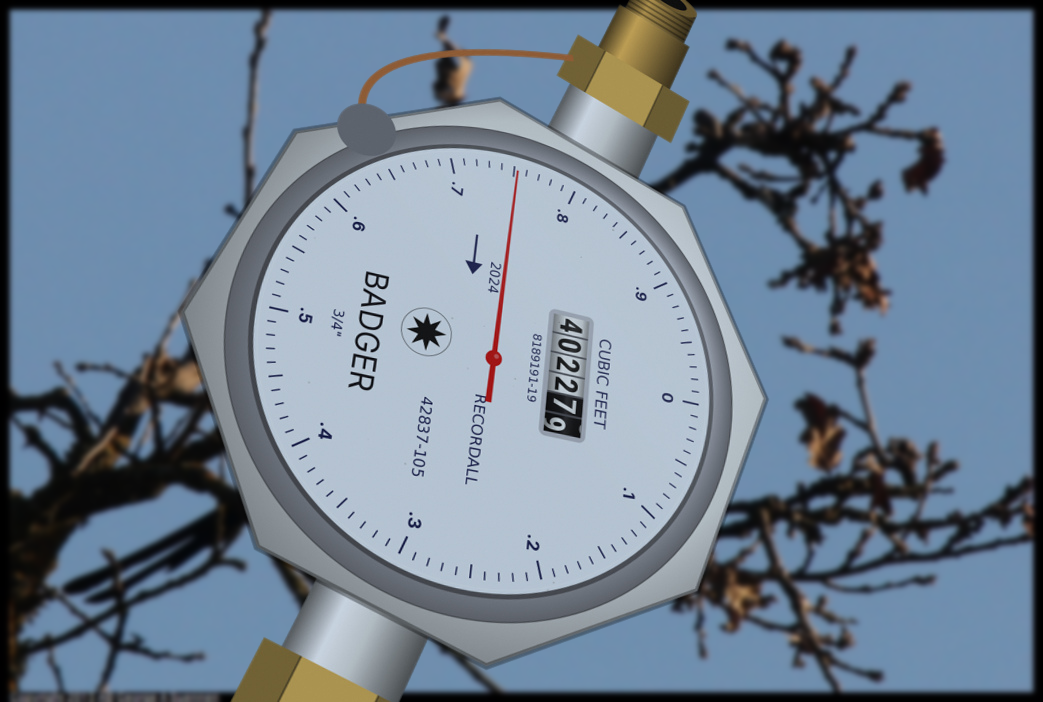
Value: 402278.75ft³
